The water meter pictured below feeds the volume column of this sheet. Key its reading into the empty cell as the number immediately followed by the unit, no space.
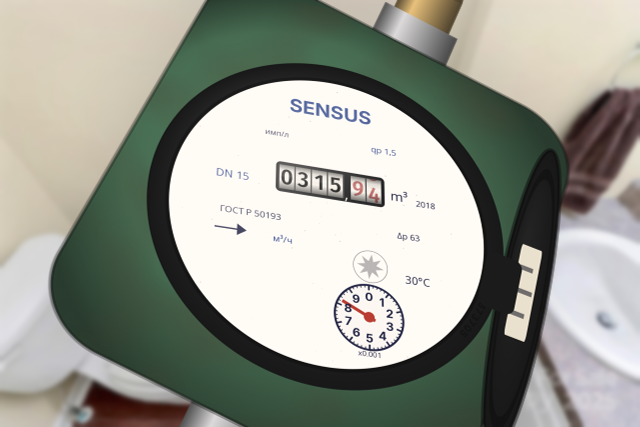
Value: 315.938m³
